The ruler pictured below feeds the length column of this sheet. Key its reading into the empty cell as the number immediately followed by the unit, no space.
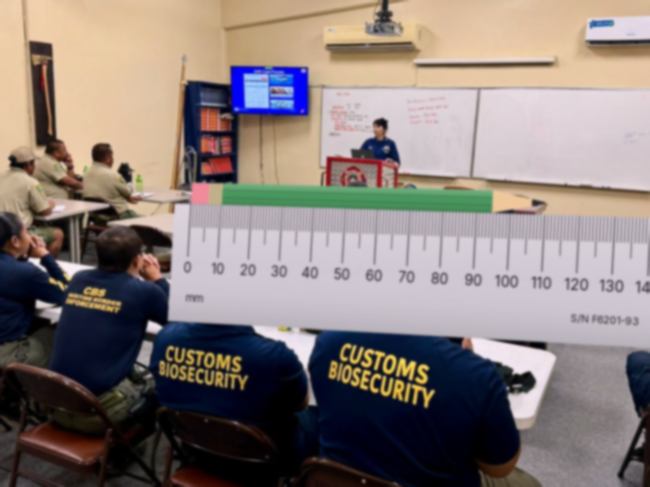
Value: 110mm
